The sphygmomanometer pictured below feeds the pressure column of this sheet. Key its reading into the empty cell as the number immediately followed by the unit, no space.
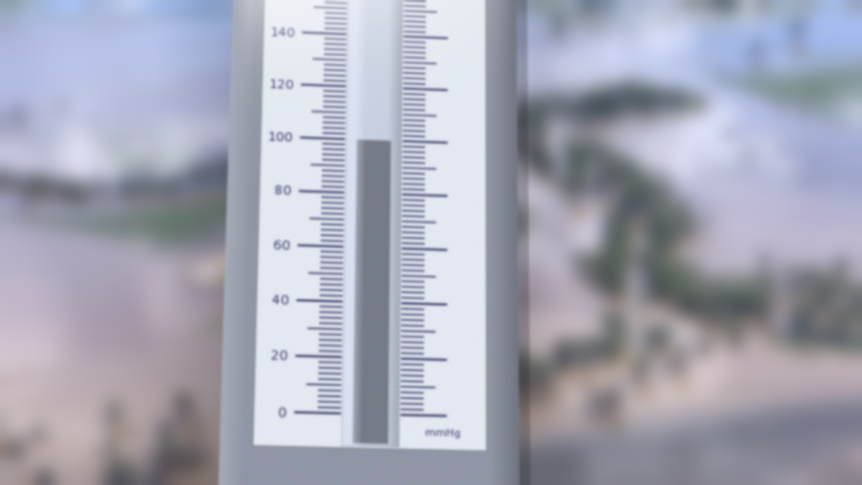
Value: 100mmHg
